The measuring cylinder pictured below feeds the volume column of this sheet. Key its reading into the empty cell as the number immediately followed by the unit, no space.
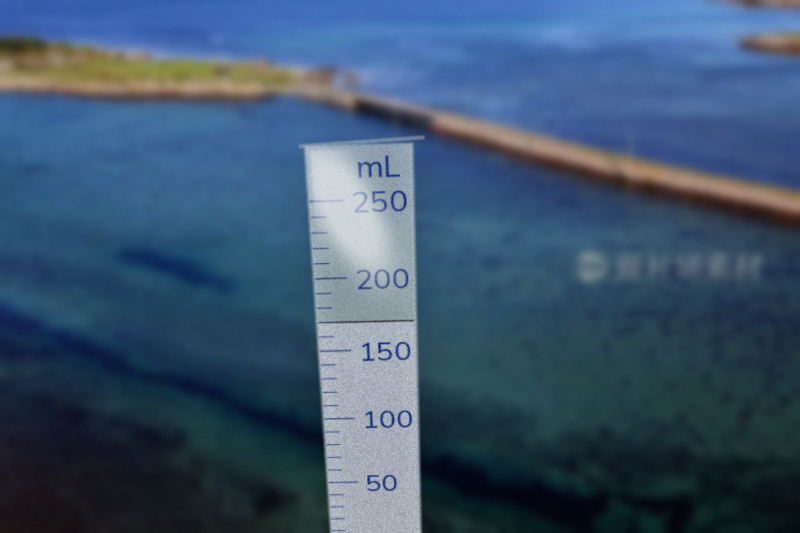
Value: 170mL
